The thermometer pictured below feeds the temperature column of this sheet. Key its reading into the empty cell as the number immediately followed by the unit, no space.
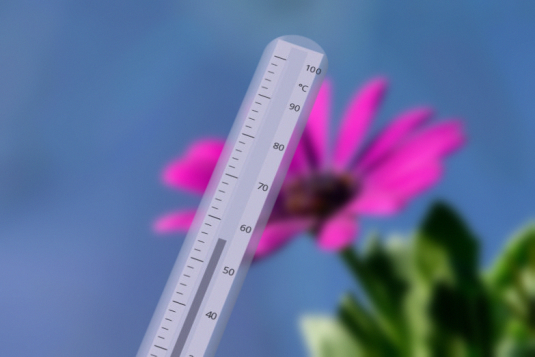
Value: 56°C
